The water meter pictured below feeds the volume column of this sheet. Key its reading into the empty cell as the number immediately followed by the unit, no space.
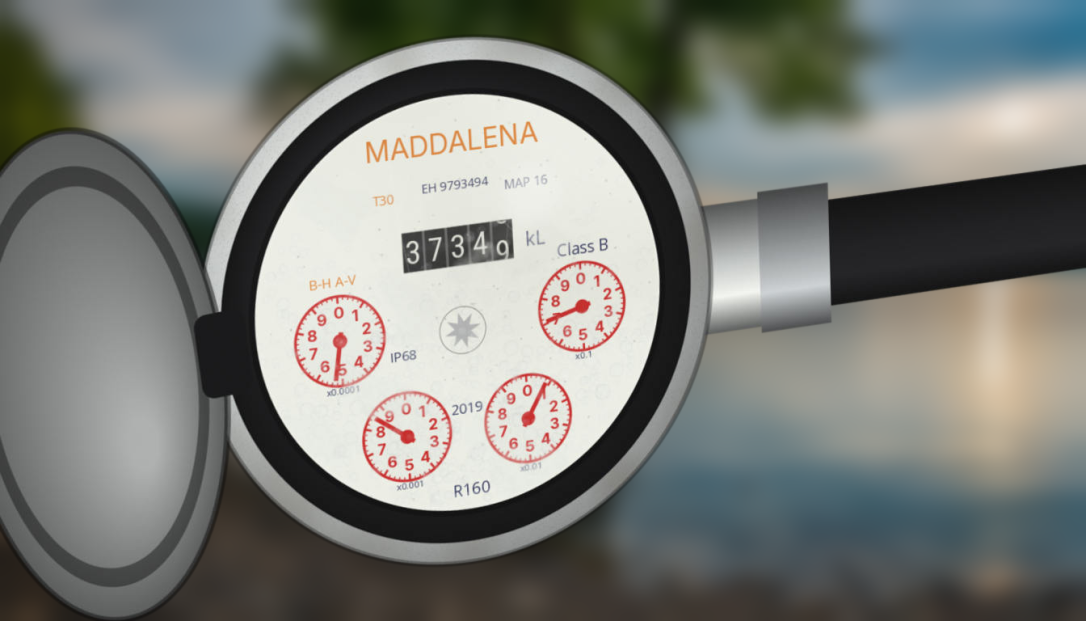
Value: 37348.7085kL
